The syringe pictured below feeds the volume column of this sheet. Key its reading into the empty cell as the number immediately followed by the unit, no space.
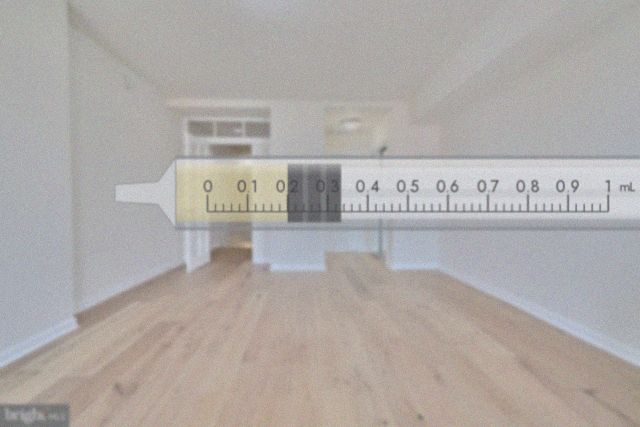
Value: 0.2mL
